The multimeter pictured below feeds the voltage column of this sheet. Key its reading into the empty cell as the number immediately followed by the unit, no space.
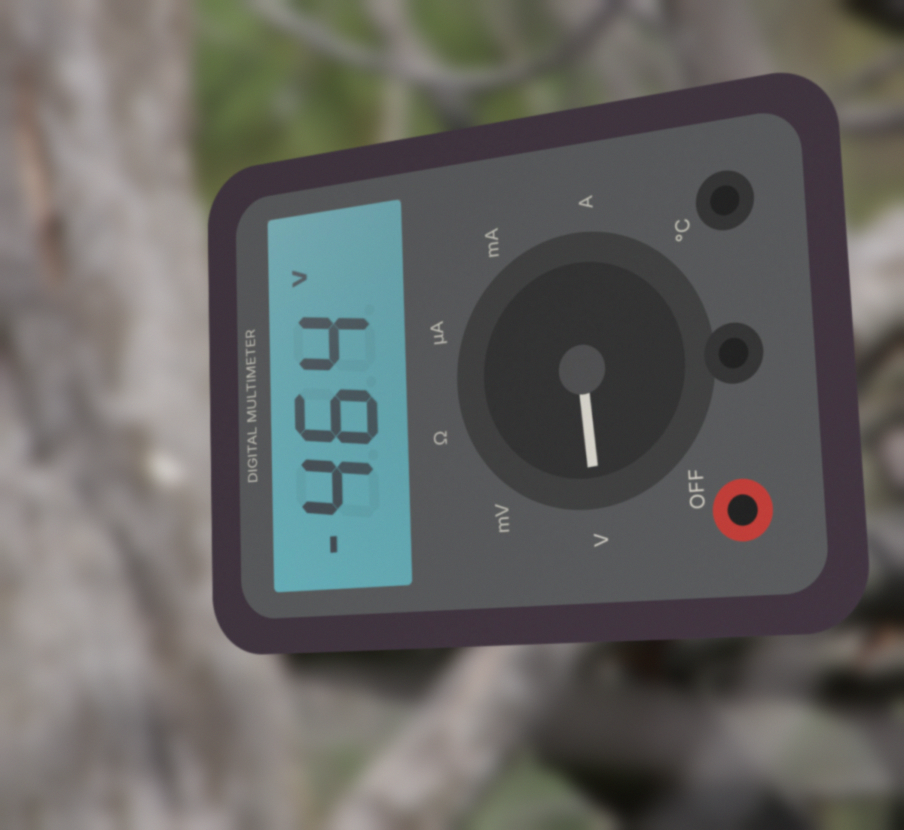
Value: -464V
